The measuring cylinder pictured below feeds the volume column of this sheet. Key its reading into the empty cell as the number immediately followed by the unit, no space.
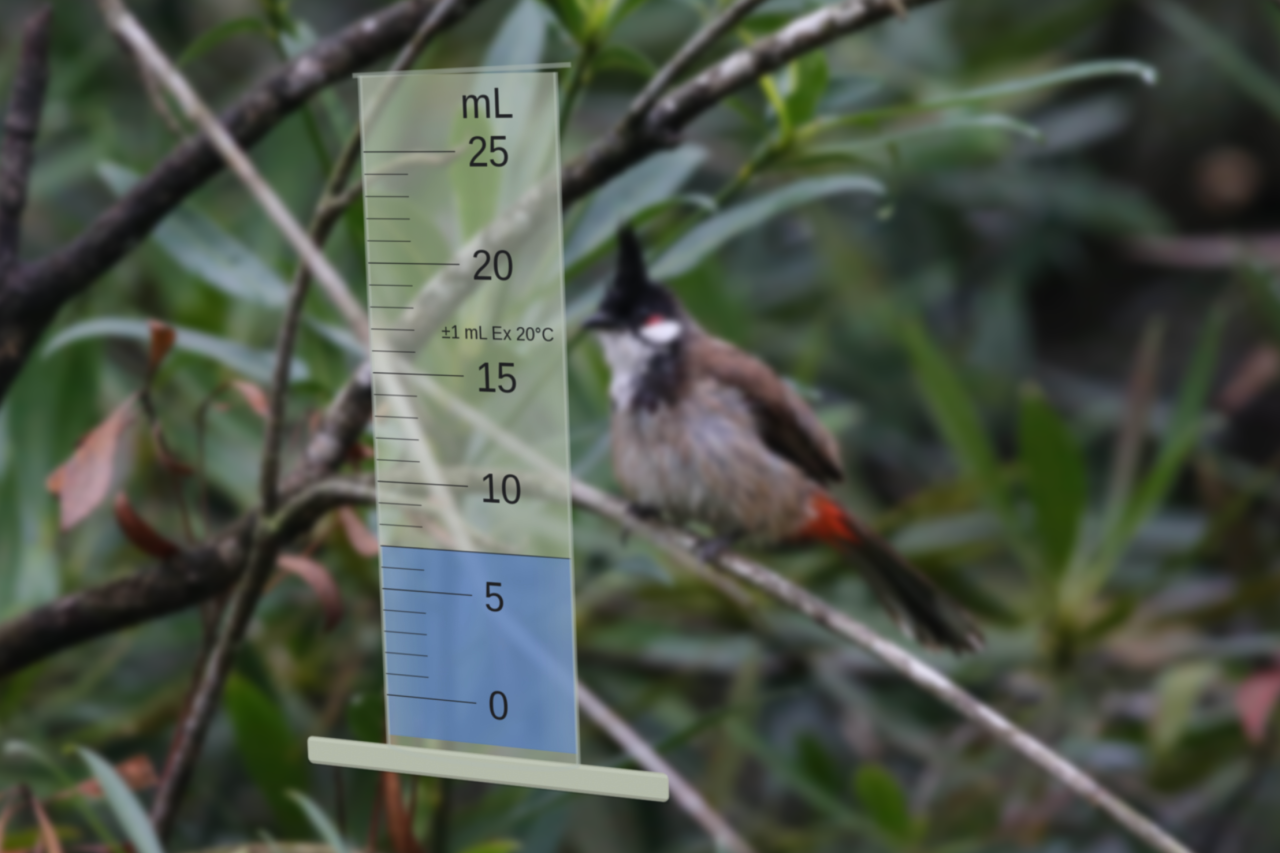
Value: 7mL
